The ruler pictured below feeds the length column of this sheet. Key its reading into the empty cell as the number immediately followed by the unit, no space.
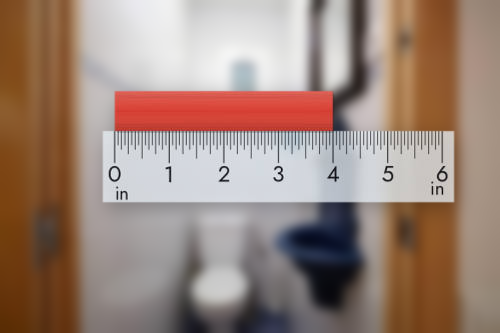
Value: 4in
